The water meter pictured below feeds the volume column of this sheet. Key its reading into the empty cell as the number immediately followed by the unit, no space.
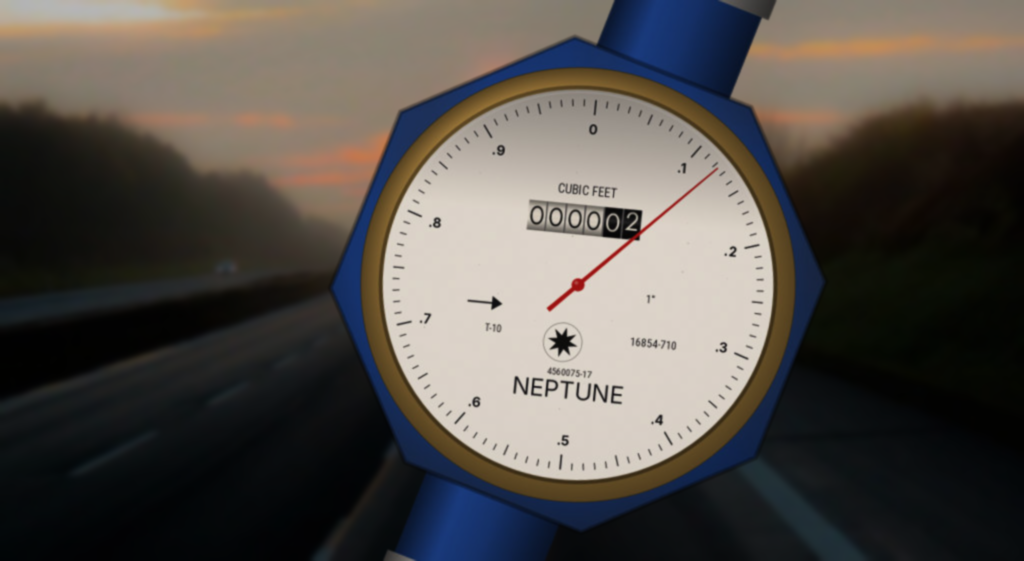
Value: 2.12ft³
